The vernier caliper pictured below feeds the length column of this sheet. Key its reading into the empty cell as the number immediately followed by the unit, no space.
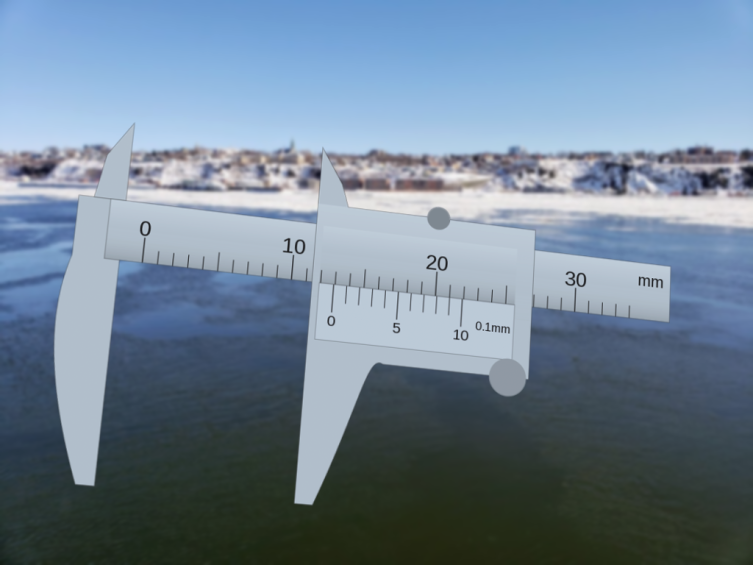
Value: 12.9mm
